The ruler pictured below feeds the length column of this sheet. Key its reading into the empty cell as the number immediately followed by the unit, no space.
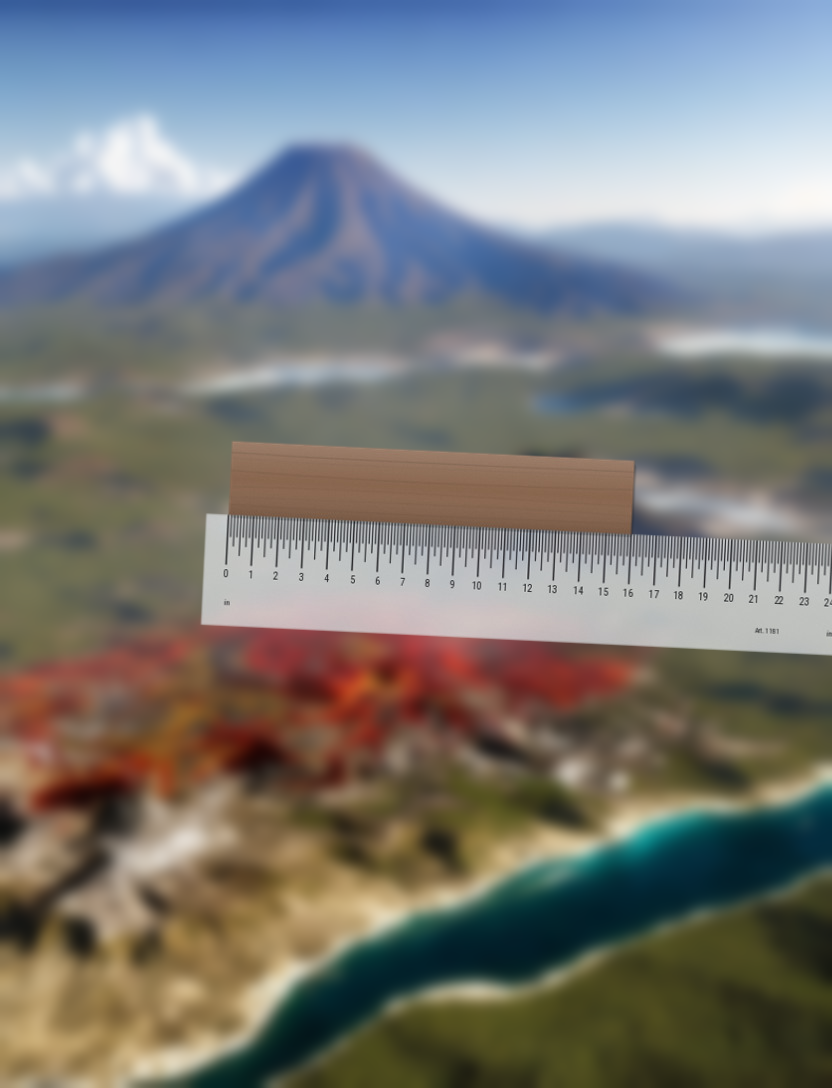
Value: 16in
